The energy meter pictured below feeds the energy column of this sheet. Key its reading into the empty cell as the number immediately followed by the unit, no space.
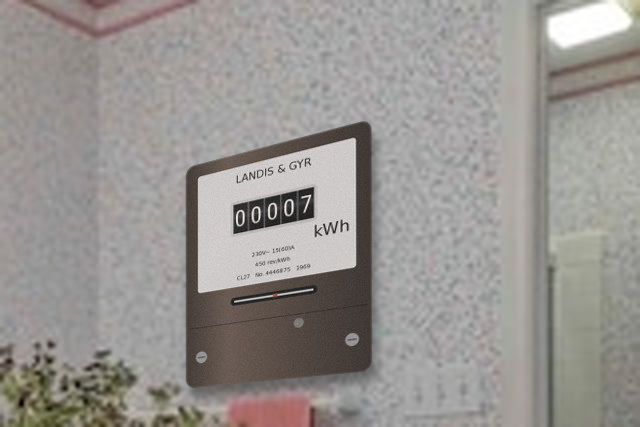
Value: 7kWh
